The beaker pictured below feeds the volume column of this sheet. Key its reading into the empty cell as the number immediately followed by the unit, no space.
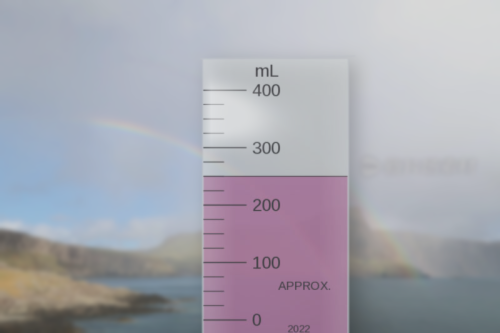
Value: 250mL
